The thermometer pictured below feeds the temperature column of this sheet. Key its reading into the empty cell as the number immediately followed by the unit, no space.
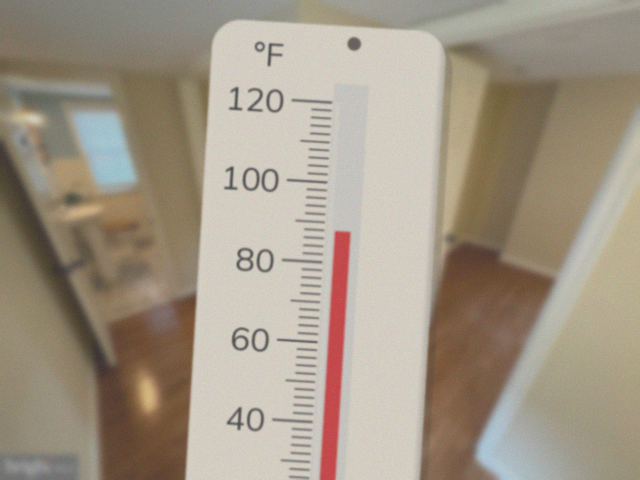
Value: 88°F
